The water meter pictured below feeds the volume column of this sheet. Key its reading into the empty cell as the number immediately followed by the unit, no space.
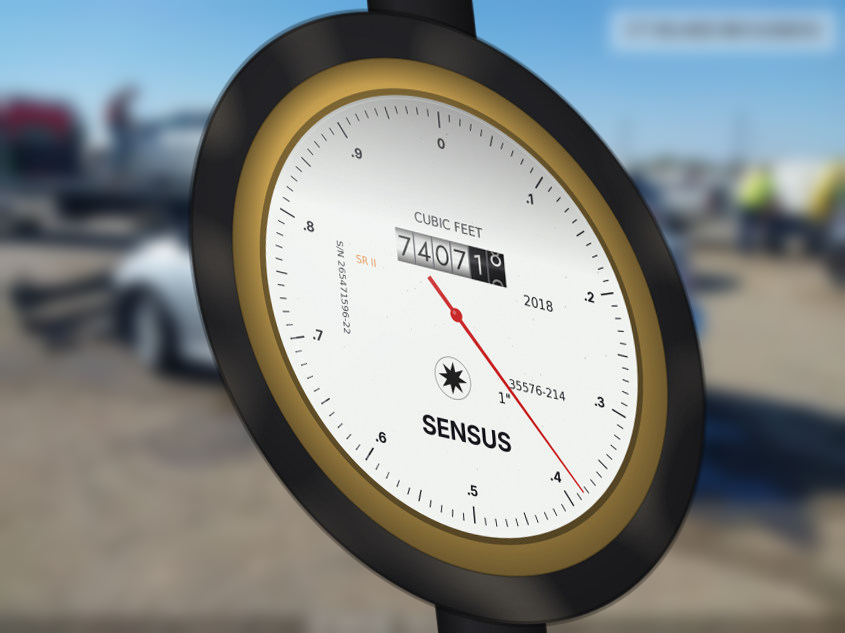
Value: 740718.38ft³
